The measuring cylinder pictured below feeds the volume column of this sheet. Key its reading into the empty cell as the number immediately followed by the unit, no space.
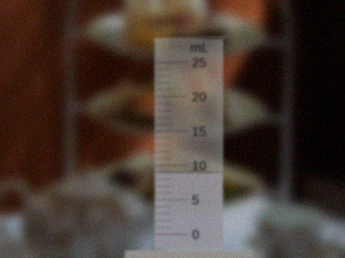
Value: 9mL
